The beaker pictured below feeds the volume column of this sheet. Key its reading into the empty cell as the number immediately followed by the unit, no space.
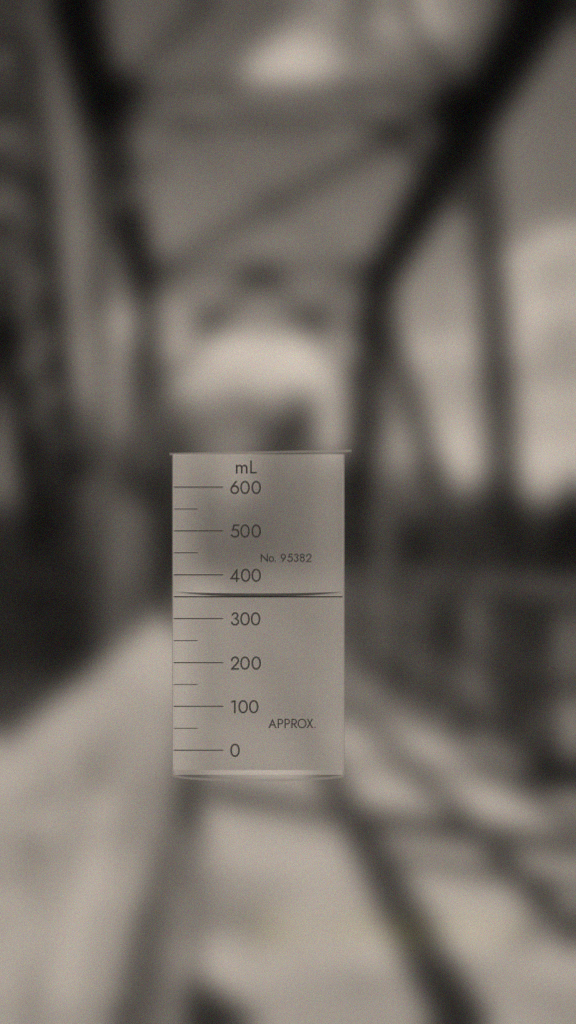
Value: 350mL
